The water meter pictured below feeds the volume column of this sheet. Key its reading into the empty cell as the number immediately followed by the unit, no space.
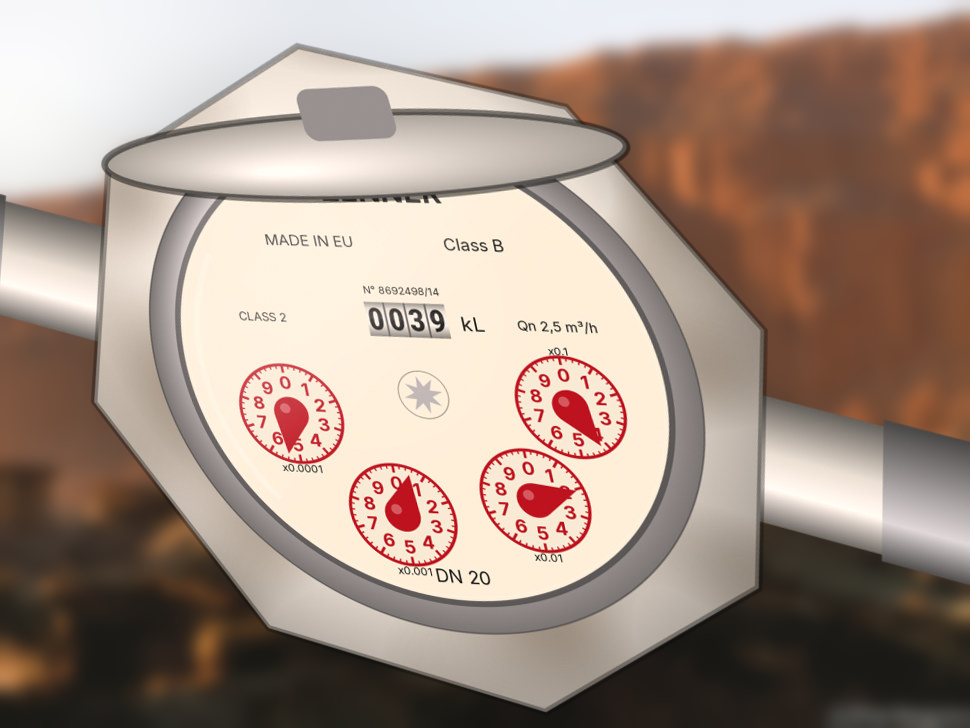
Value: 39.4205kL
